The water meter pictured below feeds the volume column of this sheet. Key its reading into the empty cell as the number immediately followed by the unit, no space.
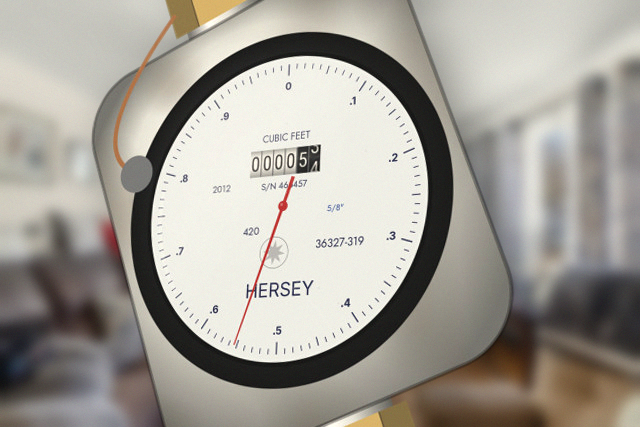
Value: 53.55ft³
